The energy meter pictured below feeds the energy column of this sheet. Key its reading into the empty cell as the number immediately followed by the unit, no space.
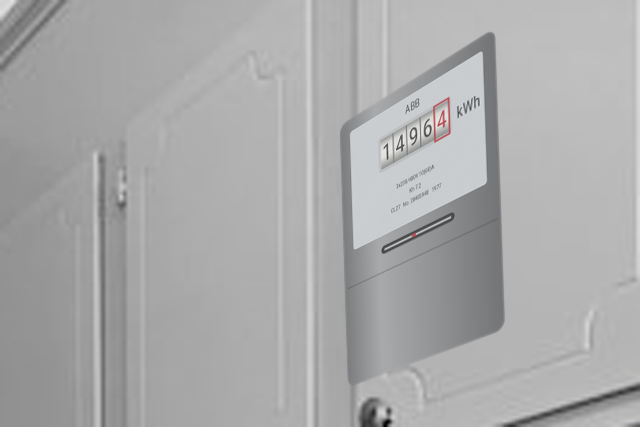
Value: 1496.4kWh
